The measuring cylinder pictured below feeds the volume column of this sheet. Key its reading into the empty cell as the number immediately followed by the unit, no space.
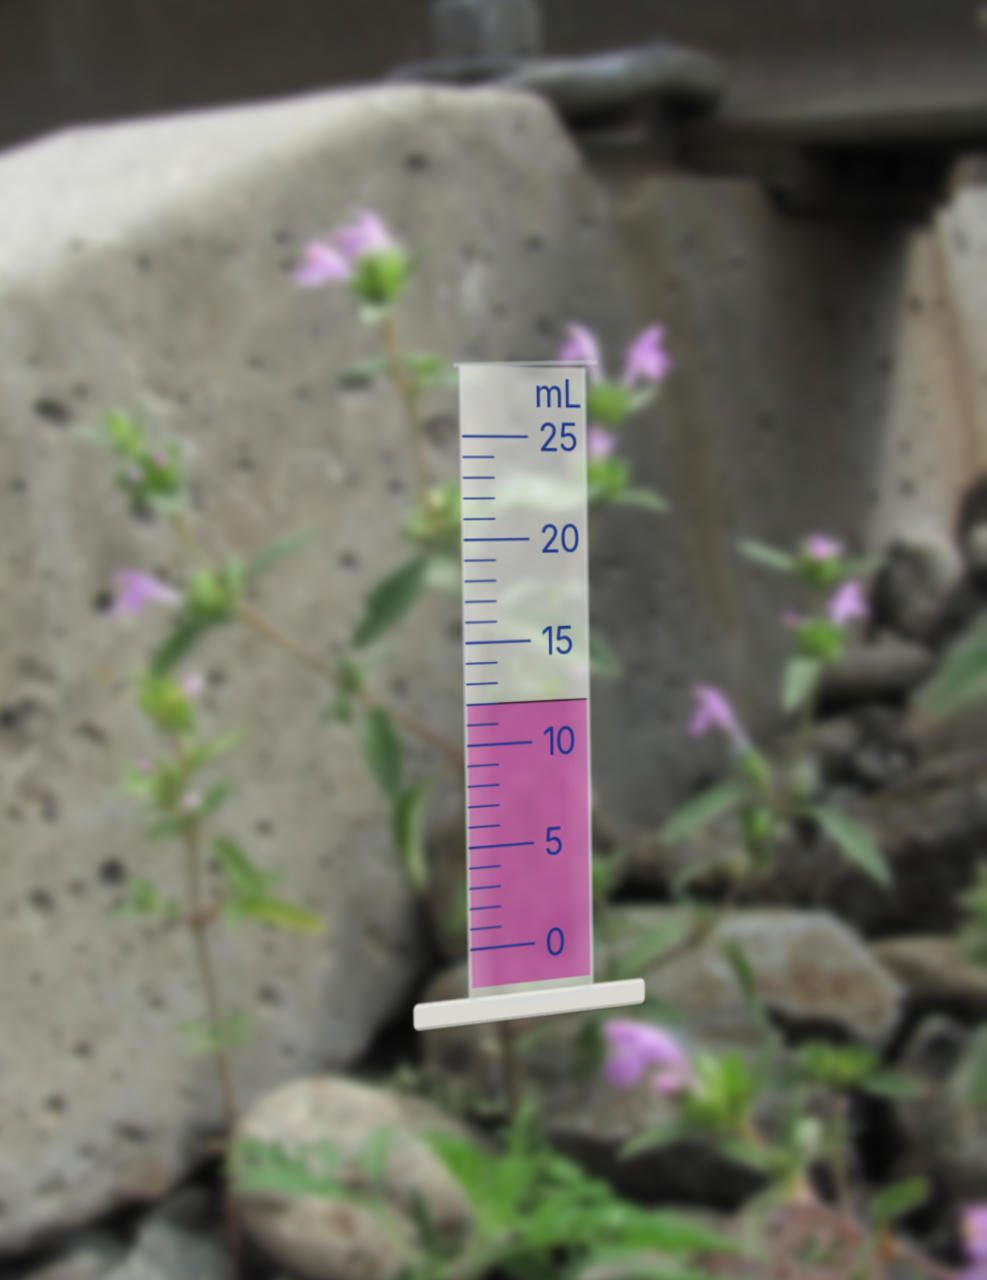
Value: 12mL
